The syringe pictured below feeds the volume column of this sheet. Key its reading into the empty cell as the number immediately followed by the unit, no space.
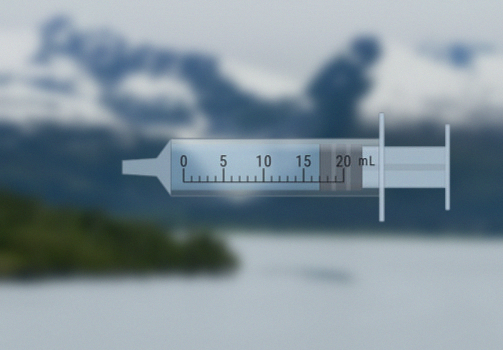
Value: 17mL
